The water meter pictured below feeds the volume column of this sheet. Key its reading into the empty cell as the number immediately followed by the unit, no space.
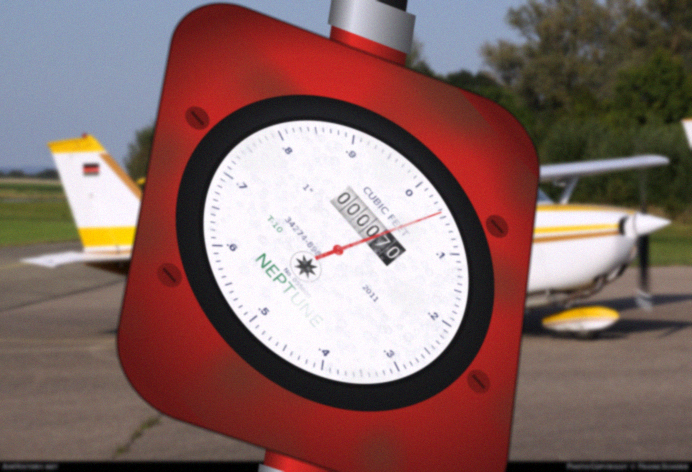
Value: 70.04ft³
